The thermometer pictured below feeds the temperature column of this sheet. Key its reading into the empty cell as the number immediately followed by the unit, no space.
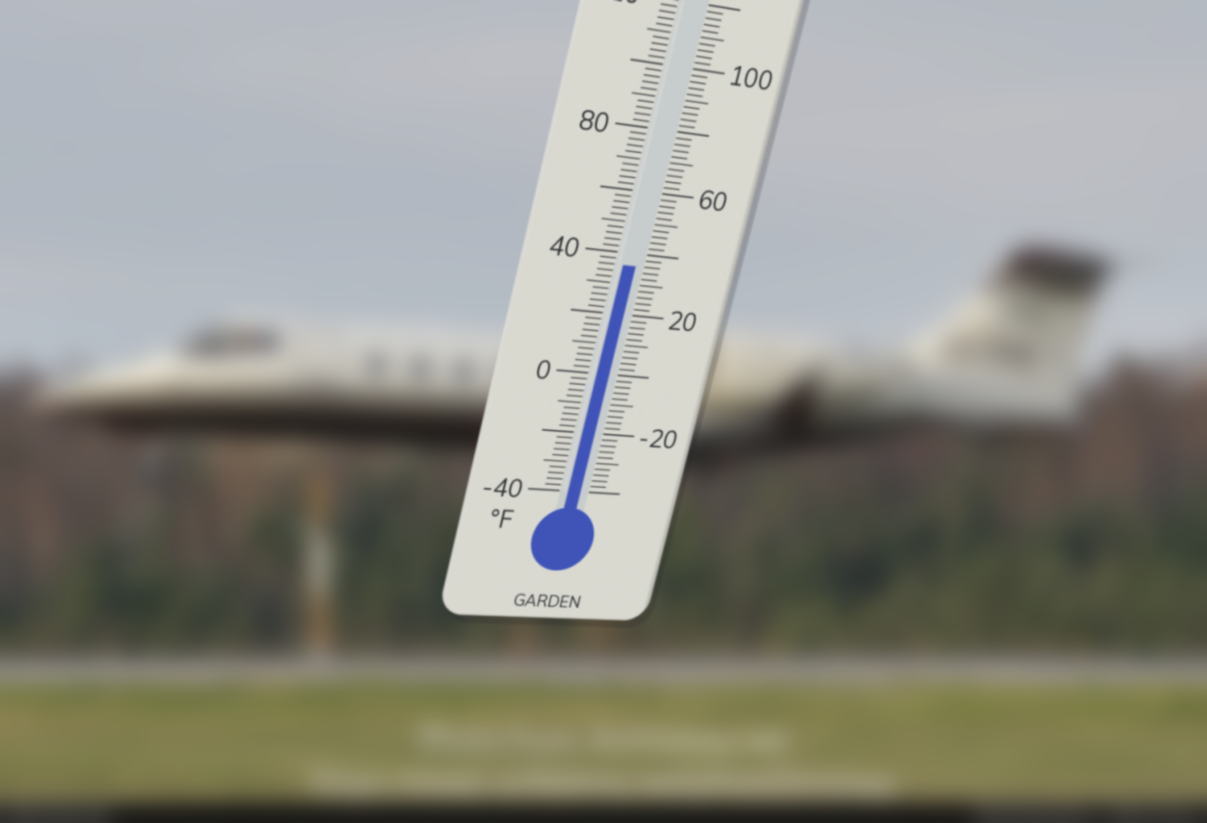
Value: 36°F
